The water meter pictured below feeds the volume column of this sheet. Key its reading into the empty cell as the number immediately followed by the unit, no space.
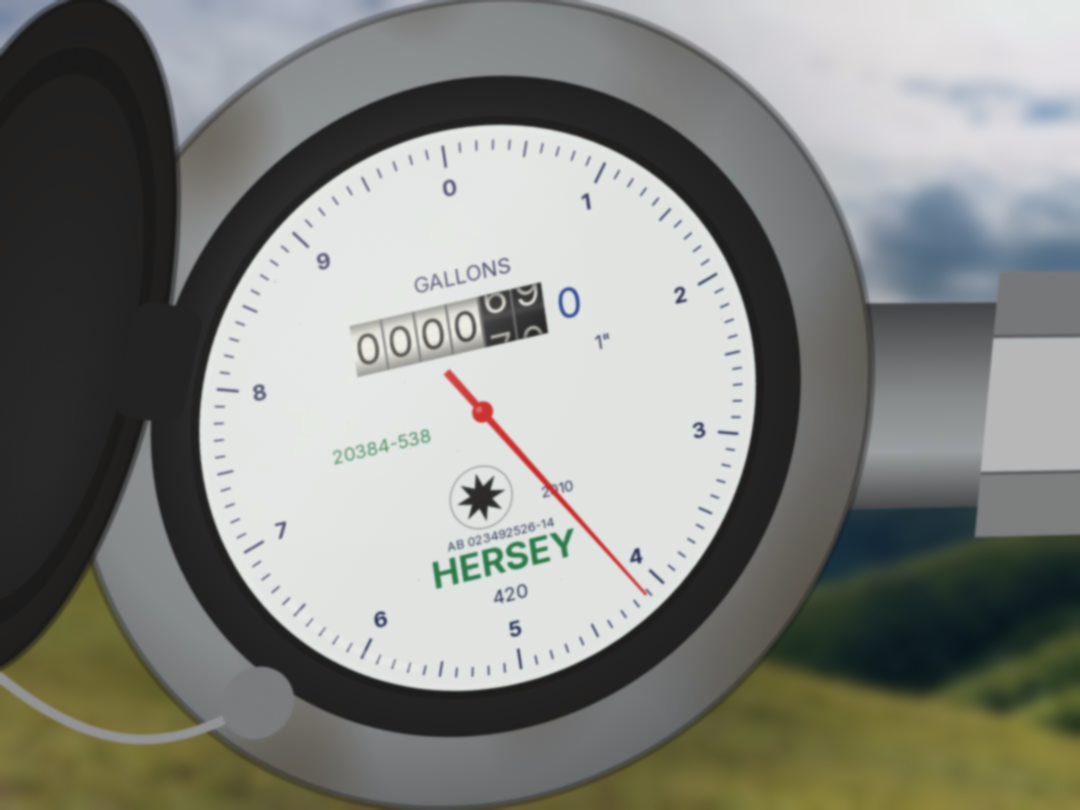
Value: 694.1gal
